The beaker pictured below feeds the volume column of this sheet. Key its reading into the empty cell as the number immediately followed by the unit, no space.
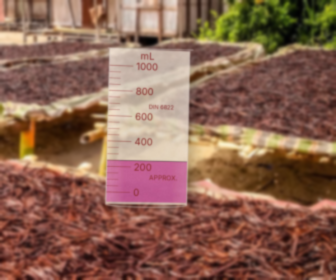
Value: 250mL
